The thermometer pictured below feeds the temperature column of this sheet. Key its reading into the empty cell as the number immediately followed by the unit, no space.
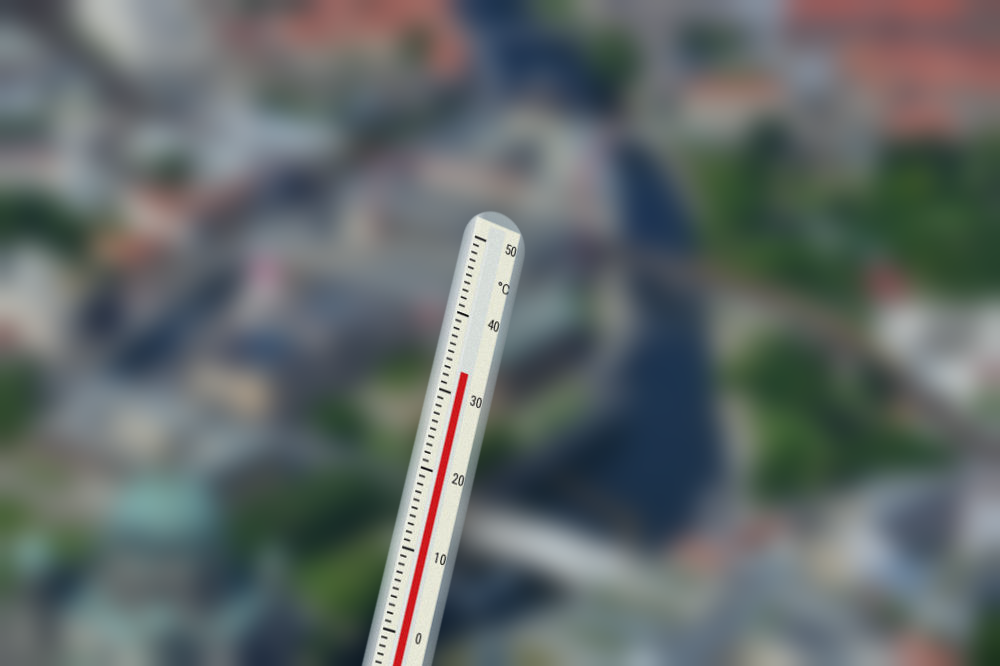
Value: 33°C
